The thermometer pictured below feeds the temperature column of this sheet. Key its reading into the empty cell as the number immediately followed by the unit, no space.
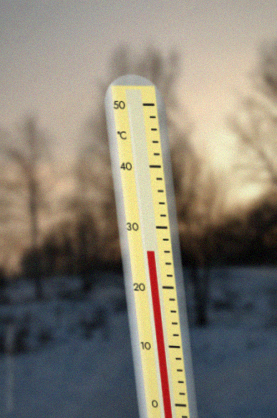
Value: 26°C
